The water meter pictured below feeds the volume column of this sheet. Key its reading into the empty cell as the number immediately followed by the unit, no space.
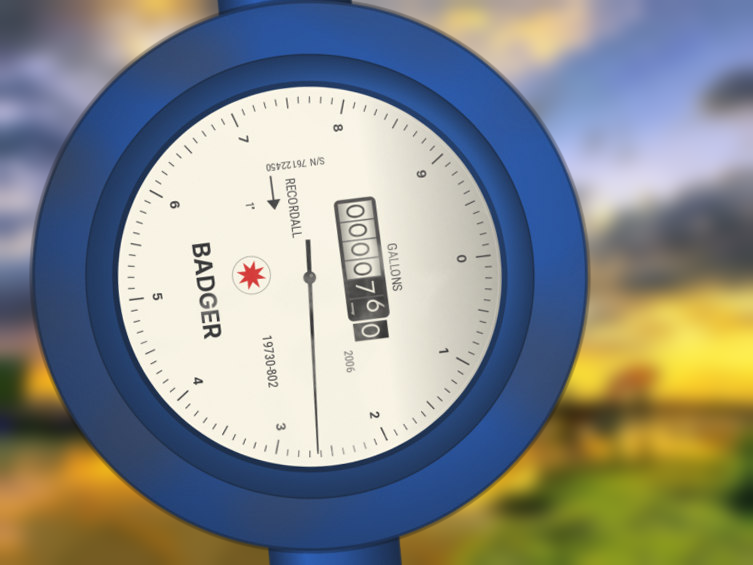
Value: 762.6gal
